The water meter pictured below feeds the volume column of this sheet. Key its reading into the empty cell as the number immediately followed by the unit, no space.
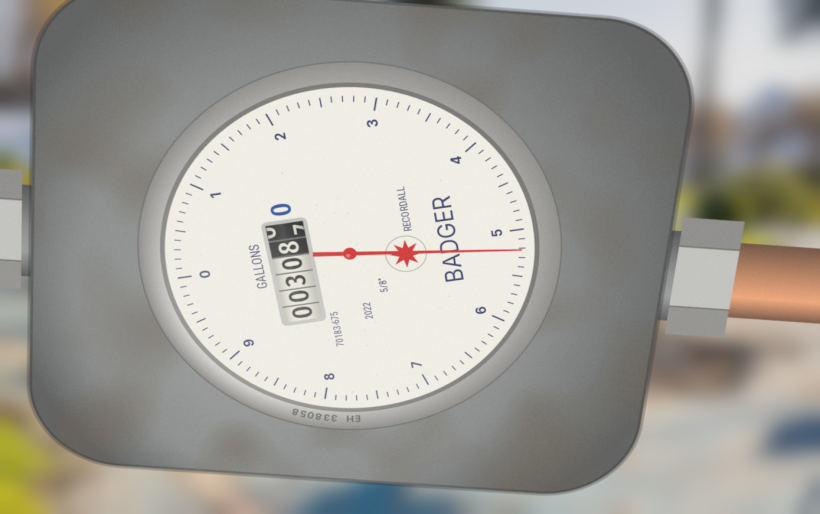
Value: 30865.2gal
